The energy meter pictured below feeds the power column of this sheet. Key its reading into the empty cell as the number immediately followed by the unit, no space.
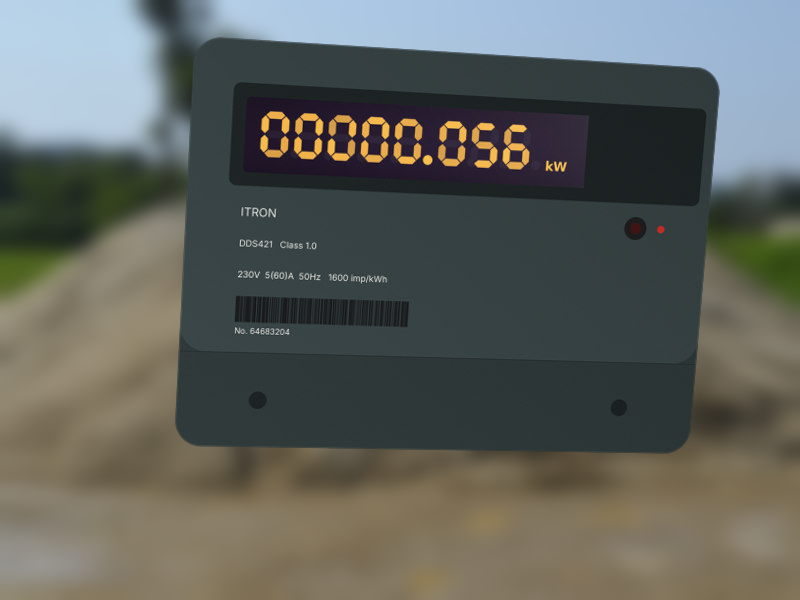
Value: 0.056kW
